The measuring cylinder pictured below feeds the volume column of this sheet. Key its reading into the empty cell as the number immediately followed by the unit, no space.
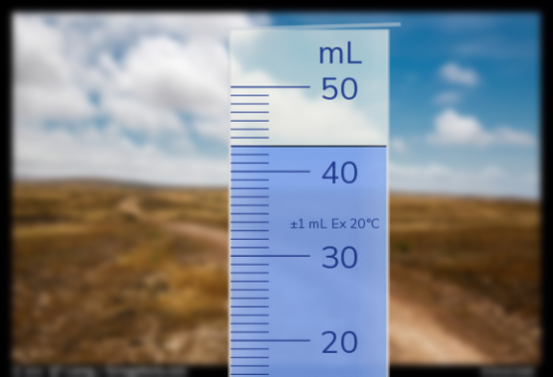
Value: 43mL
